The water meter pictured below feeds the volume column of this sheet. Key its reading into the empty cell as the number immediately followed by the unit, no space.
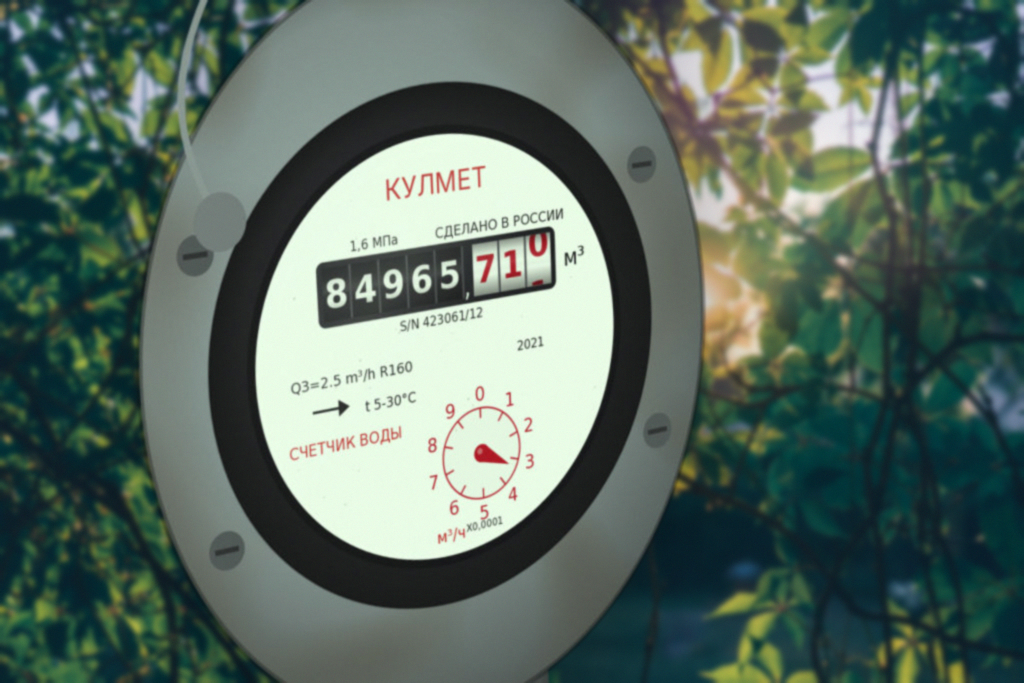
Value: 84965.7103m³
